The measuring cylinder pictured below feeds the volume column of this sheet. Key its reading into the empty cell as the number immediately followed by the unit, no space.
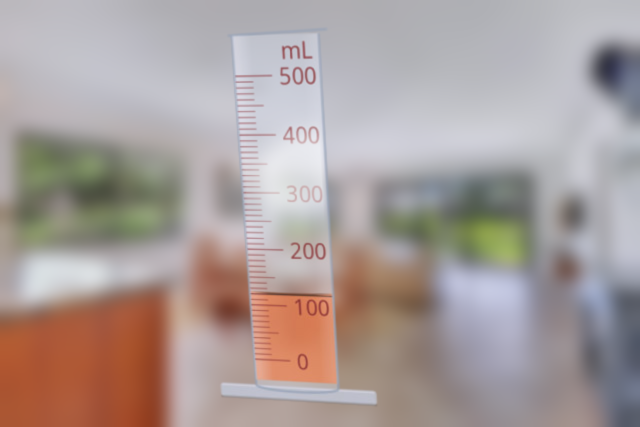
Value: 120mL
